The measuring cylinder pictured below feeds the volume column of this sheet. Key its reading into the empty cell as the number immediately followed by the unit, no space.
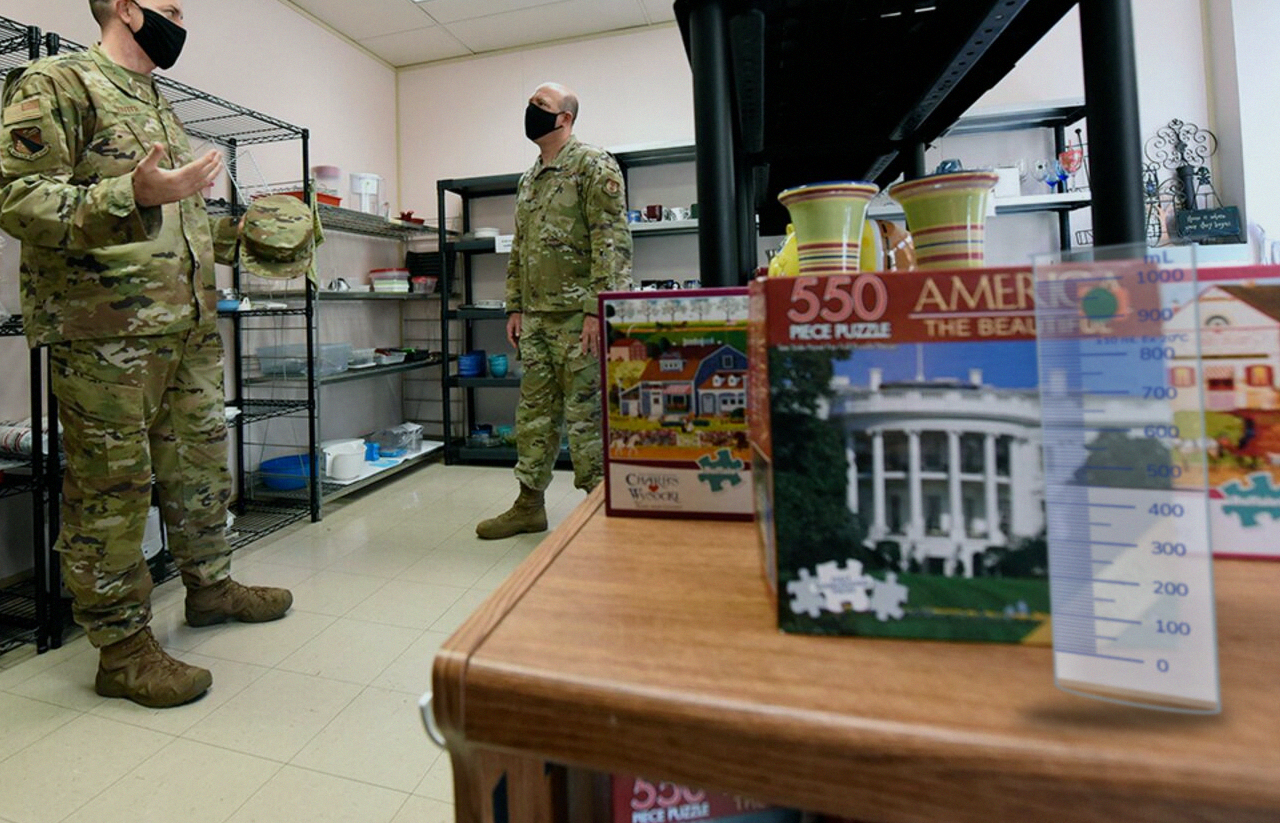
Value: 450mL
